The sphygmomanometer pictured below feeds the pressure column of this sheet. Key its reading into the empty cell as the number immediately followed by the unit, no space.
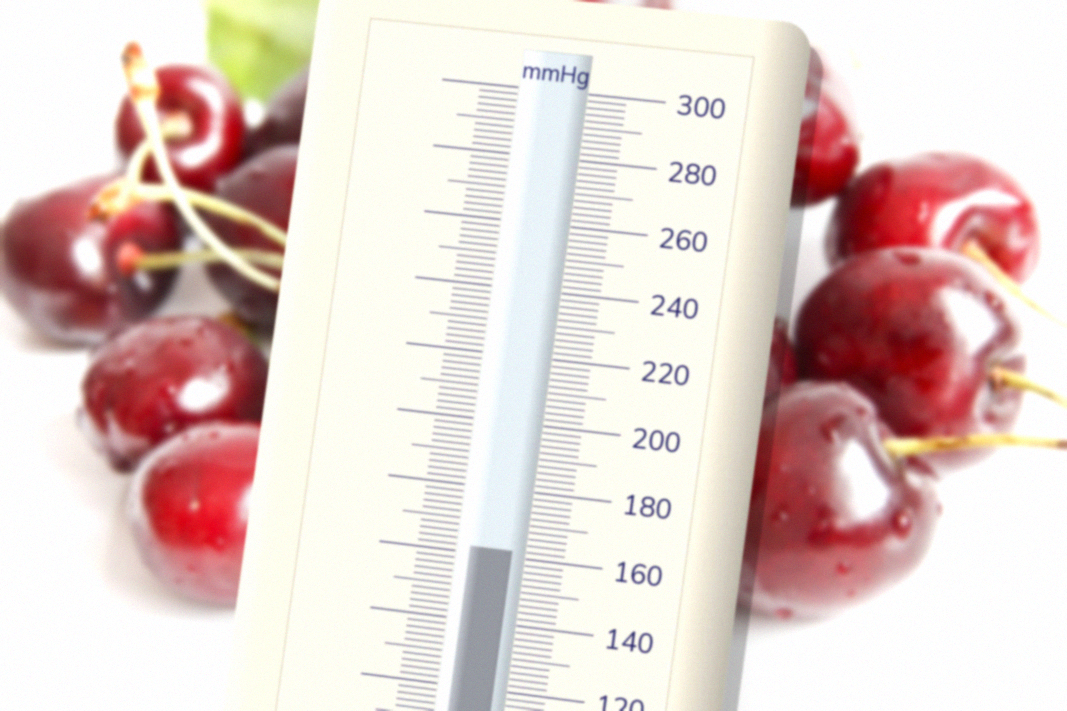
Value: 162mmHg
